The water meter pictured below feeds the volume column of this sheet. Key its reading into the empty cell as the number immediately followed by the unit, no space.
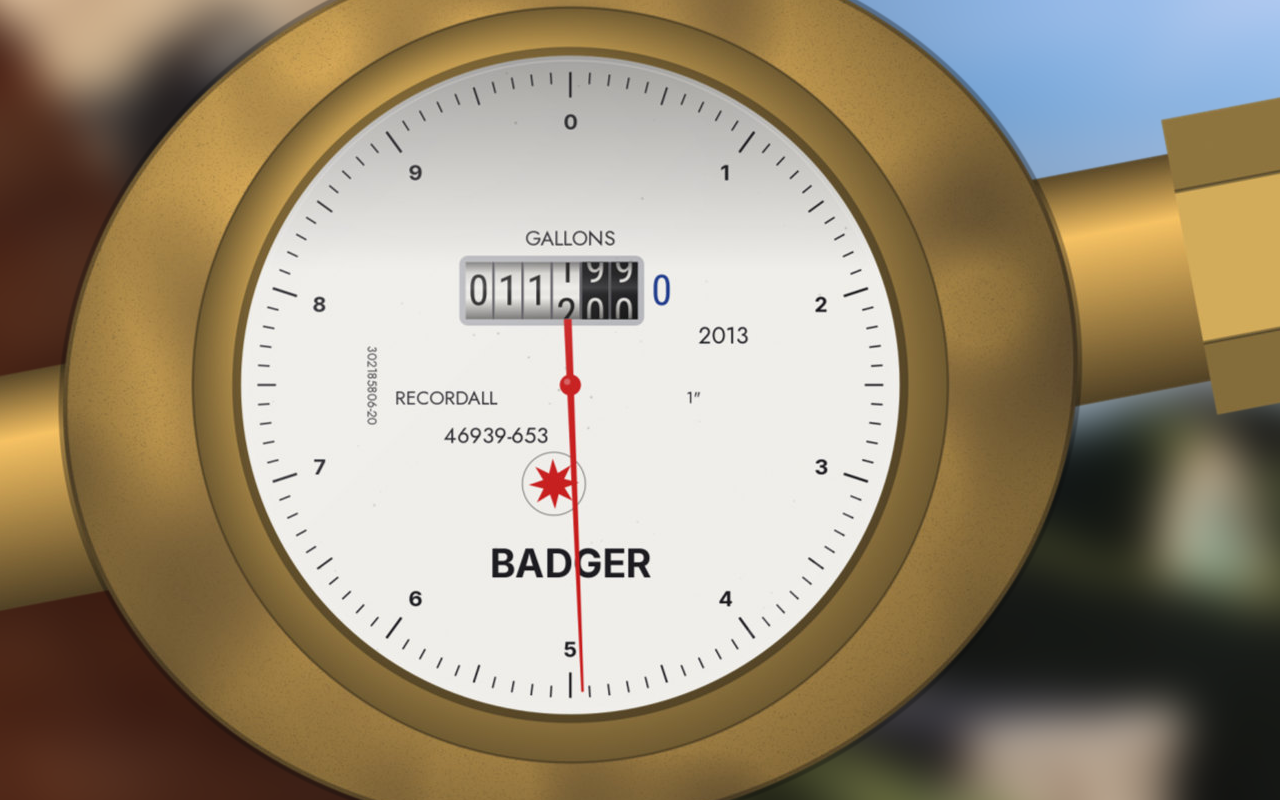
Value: 111994.9gal
